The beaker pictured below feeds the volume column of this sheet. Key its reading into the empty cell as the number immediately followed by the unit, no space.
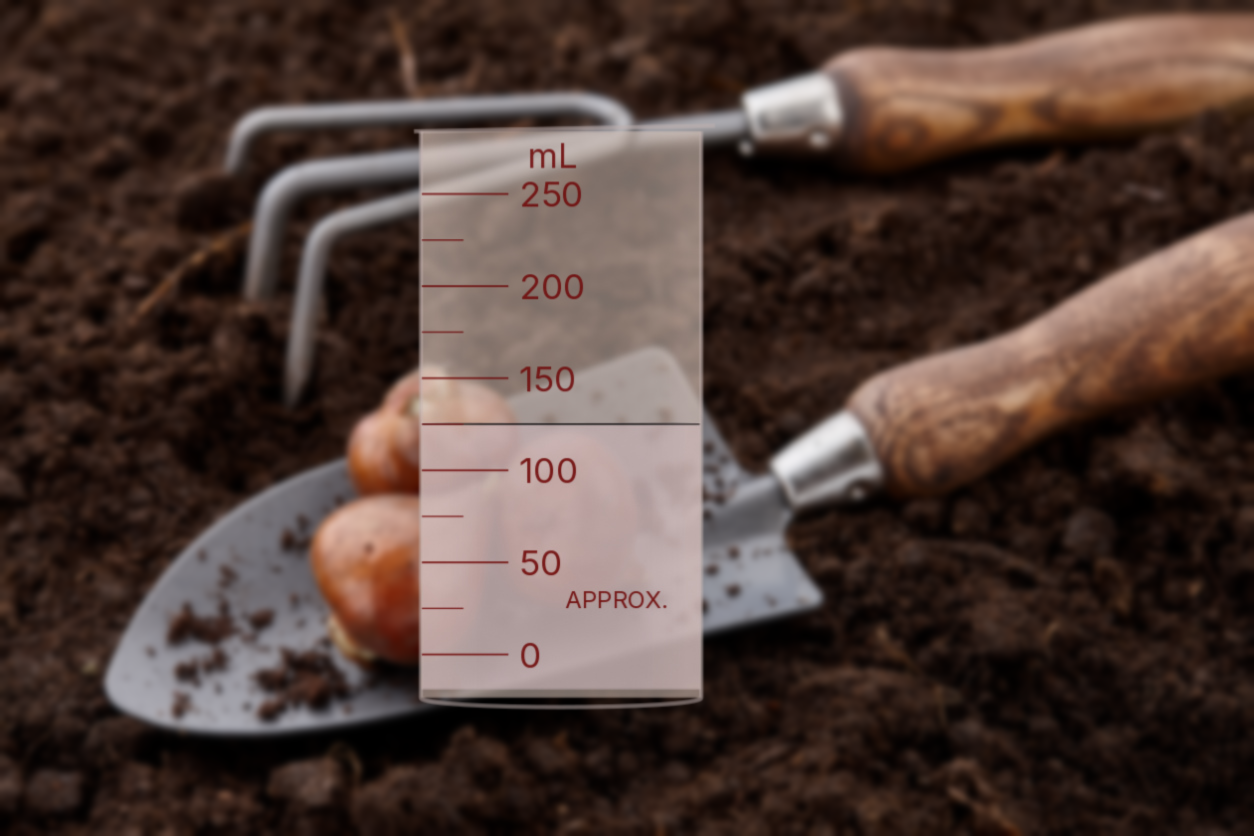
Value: 125mL
